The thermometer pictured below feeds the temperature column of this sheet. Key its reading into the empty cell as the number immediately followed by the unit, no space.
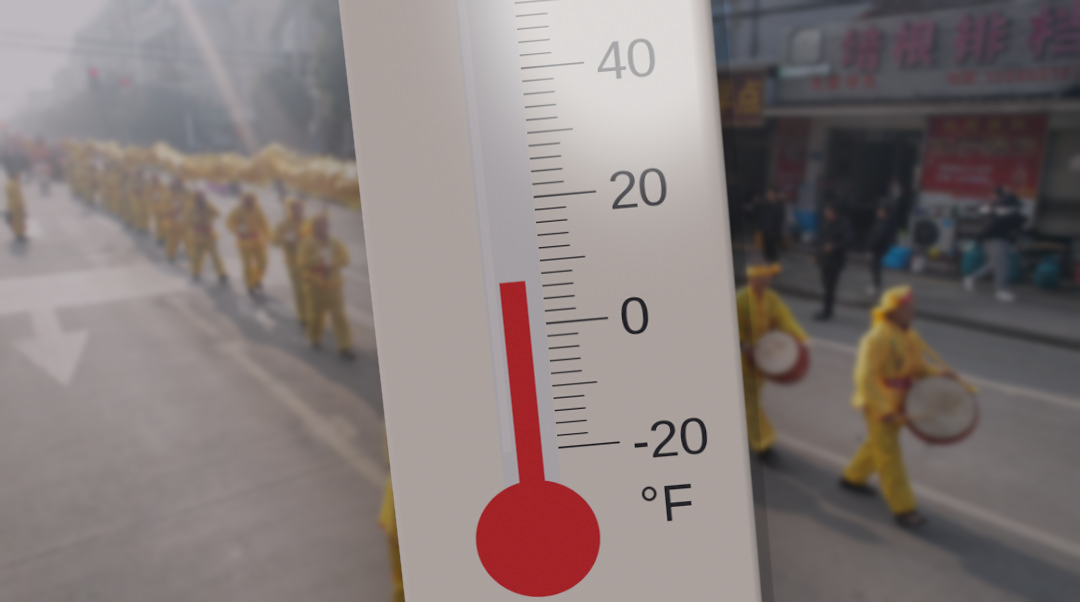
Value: 7°F
